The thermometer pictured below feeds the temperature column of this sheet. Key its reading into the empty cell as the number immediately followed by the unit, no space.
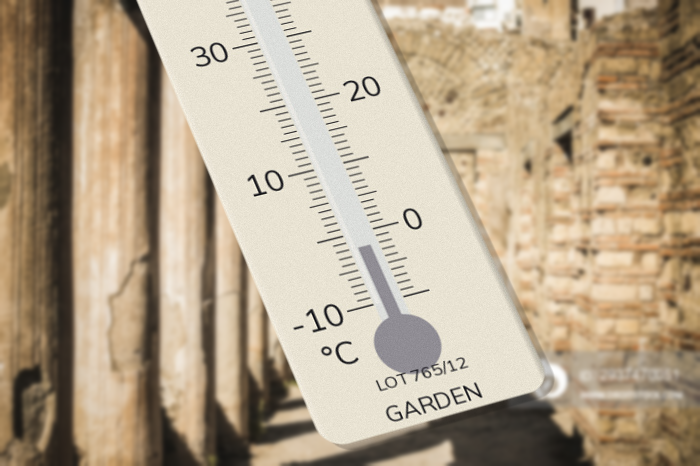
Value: -2°C
